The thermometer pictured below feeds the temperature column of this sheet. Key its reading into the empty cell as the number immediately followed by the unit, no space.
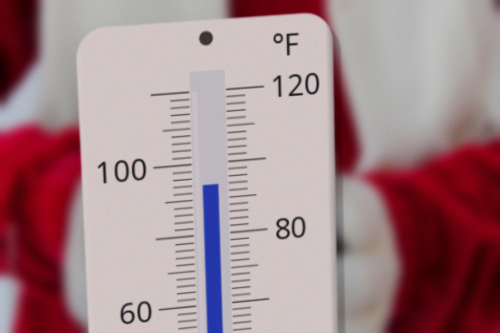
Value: 94°F
